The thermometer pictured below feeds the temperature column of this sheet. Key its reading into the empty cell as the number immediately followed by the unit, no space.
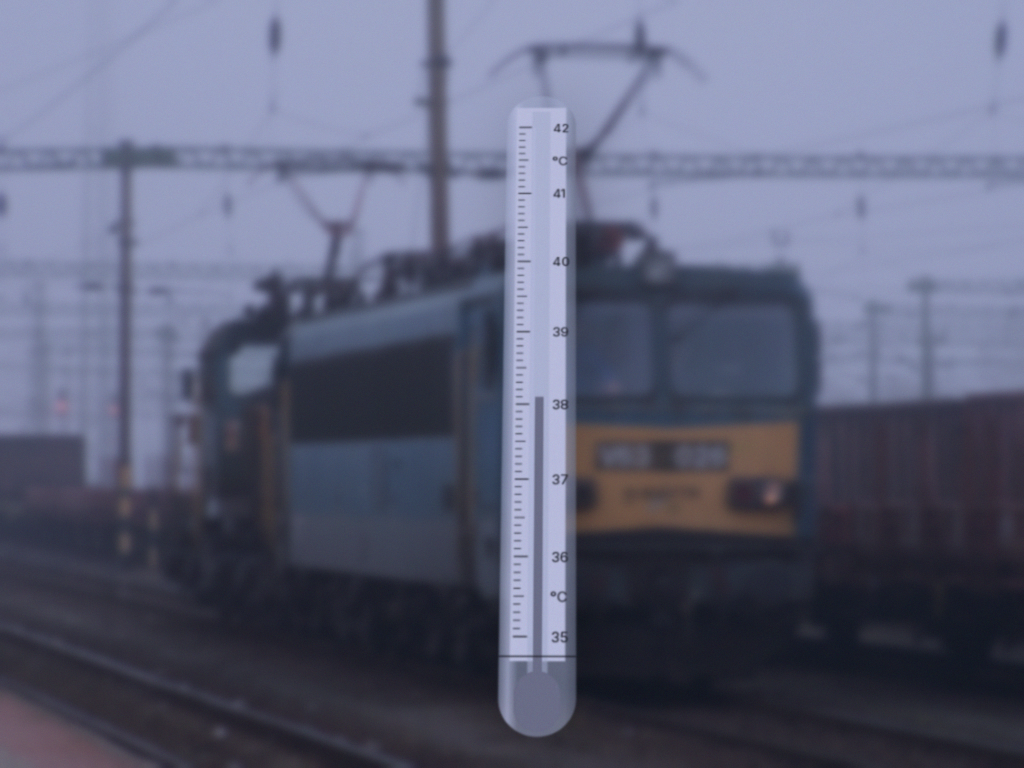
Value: 38.1°C
